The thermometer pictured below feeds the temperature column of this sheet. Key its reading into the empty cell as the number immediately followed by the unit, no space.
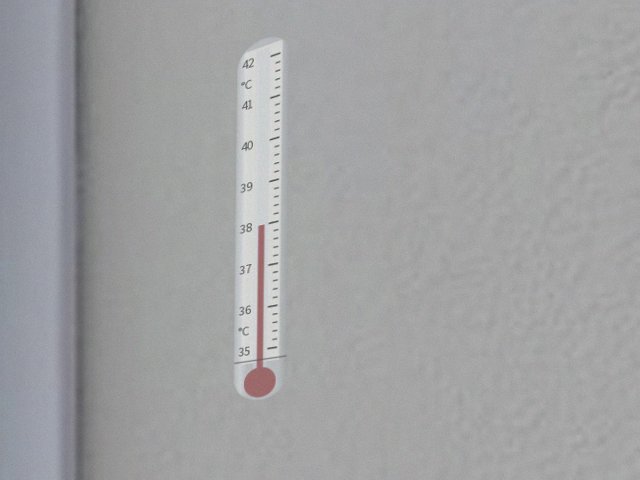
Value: 38°C
